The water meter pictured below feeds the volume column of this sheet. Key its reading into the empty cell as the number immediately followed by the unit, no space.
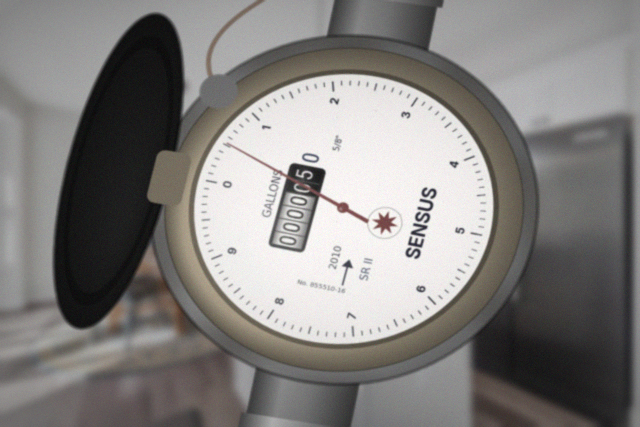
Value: 50.5gal
